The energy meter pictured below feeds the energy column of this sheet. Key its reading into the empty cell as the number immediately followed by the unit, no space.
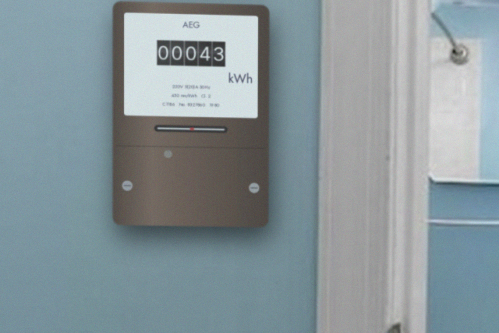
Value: 43kWh
